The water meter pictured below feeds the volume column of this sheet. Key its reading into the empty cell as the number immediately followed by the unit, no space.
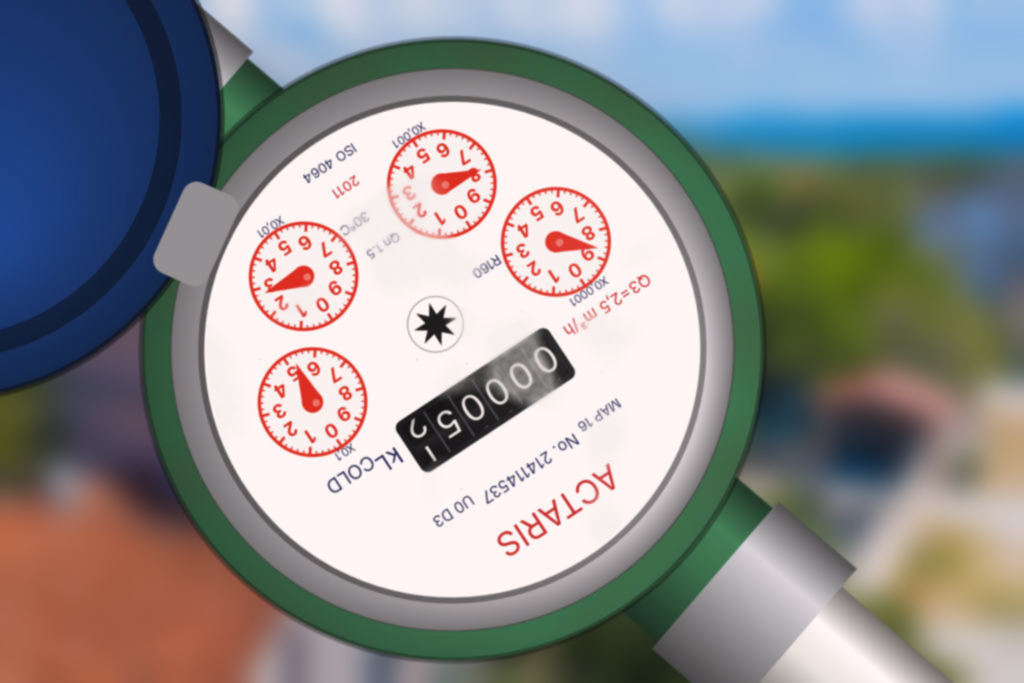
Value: 51.5278kL
